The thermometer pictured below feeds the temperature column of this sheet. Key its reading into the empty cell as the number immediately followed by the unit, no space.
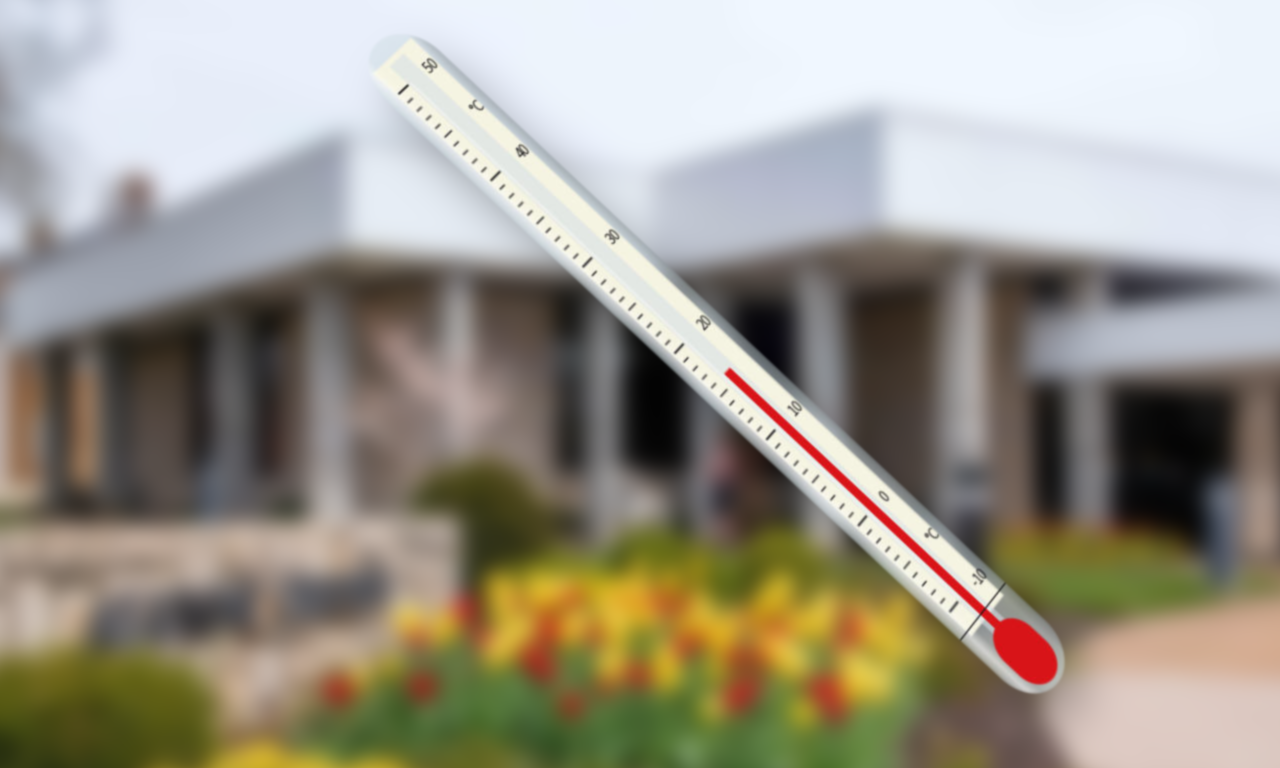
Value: 16°C
